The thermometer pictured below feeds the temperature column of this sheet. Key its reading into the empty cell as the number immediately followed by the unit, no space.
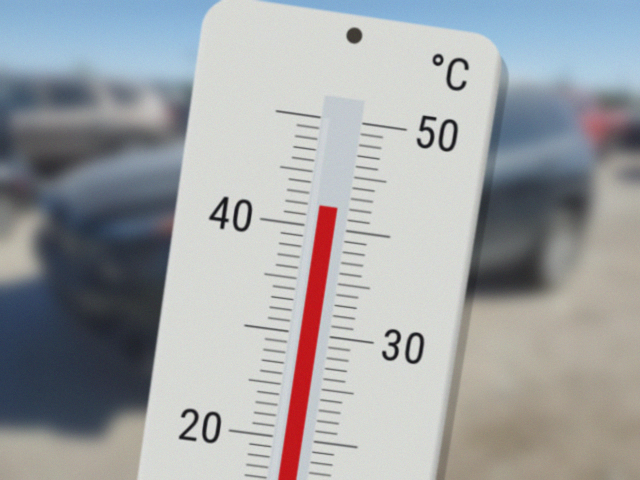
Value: 42°C
